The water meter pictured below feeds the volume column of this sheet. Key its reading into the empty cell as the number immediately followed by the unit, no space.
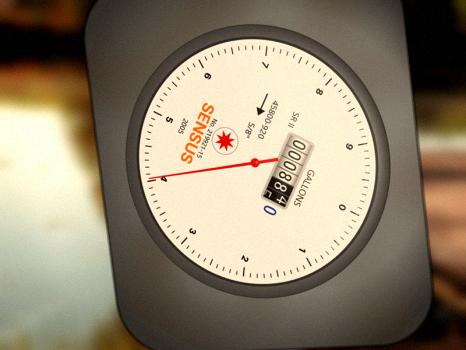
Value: 8844.0gal
